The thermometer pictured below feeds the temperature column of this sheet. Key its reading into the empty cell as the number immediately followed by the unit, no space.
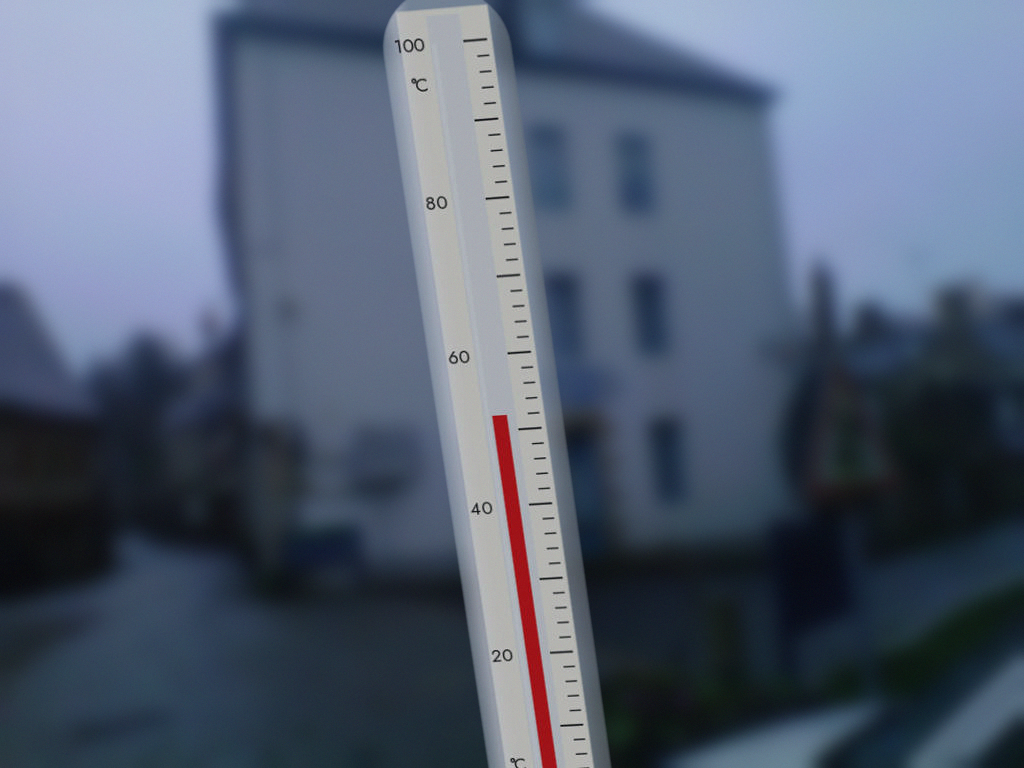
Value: 52°C
